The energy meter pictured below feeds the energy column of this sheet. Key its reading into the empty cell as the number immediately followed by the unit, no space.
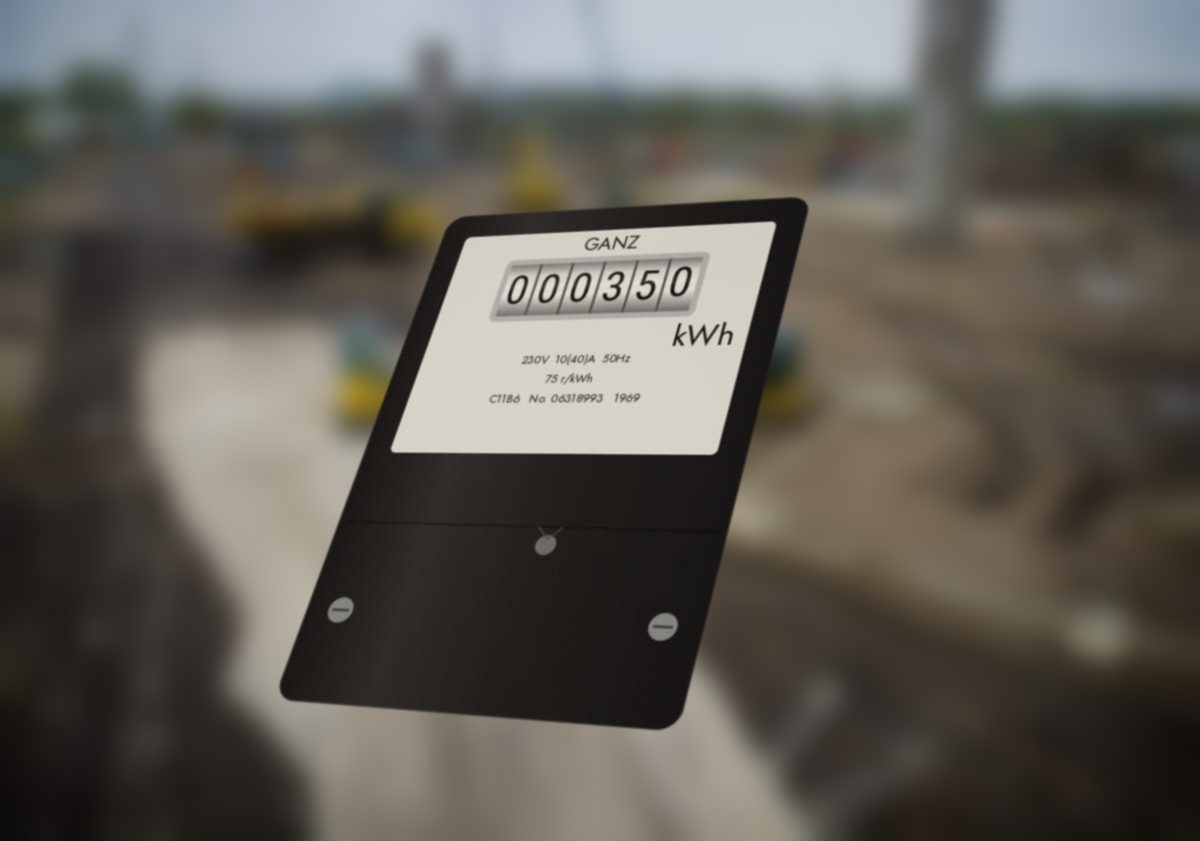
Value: 350kWh
